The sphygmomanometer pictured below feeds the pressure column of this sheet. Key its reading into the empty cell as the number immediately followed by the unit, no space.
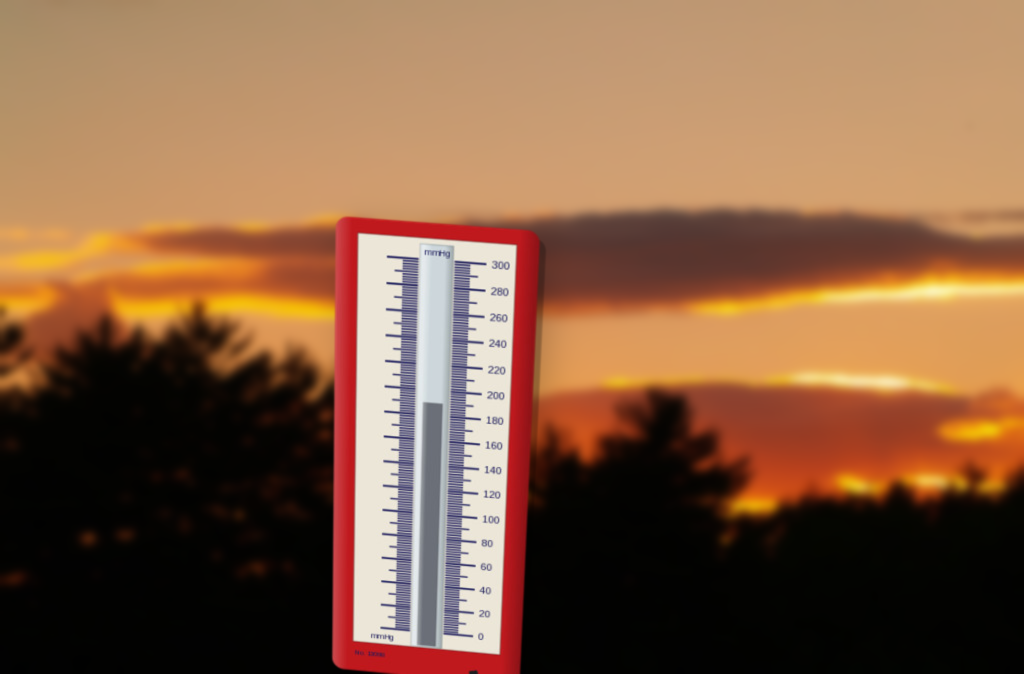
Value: 190mmHg
